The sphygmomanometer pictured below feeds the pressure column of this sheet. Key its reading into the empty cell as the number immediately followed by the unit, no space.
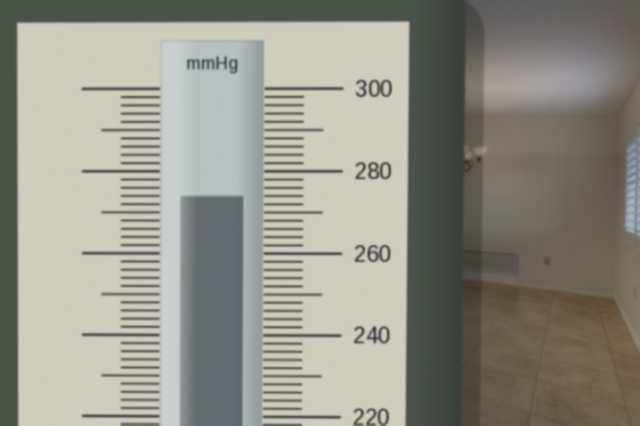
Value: 274mmHg
